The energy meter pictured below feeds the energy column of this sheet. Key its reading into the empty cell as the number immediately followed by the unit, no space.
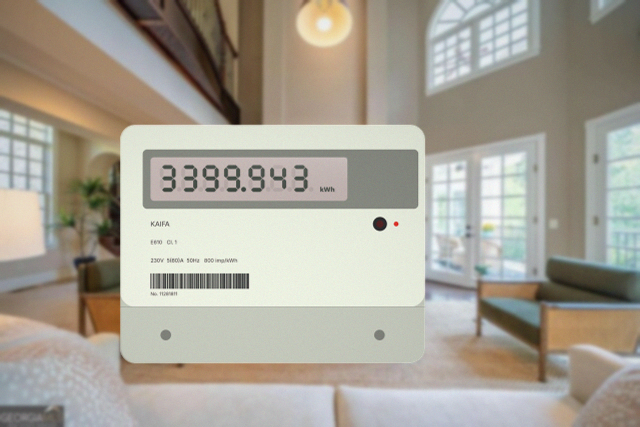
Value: 3399.943kWh
